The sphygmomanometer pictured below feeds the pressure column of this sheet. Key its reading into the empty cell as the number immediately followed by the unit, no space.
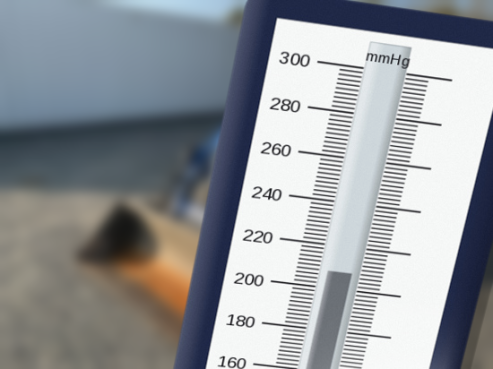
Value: 208mmHg
